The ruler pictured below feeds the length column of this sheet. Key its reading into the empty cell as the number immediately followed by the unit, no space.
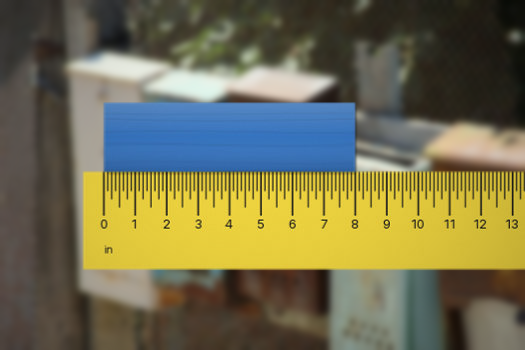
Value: 8in
